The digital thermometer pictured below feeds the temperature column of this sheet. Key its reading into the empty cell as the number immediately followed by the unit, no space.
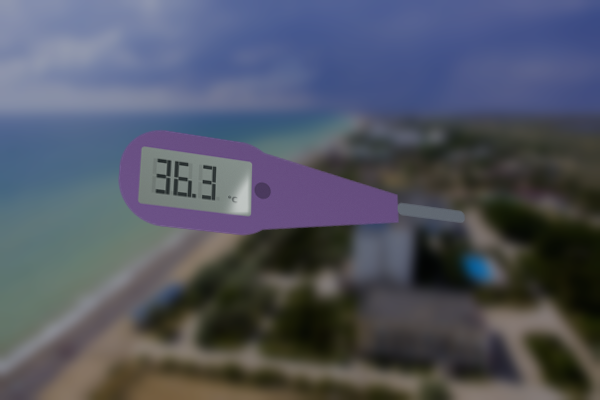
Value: 36.3°C
